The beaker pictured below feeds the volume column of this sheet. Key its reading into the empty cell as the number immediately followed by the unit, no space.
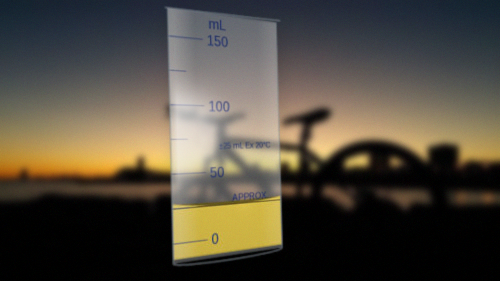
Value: 25mL
